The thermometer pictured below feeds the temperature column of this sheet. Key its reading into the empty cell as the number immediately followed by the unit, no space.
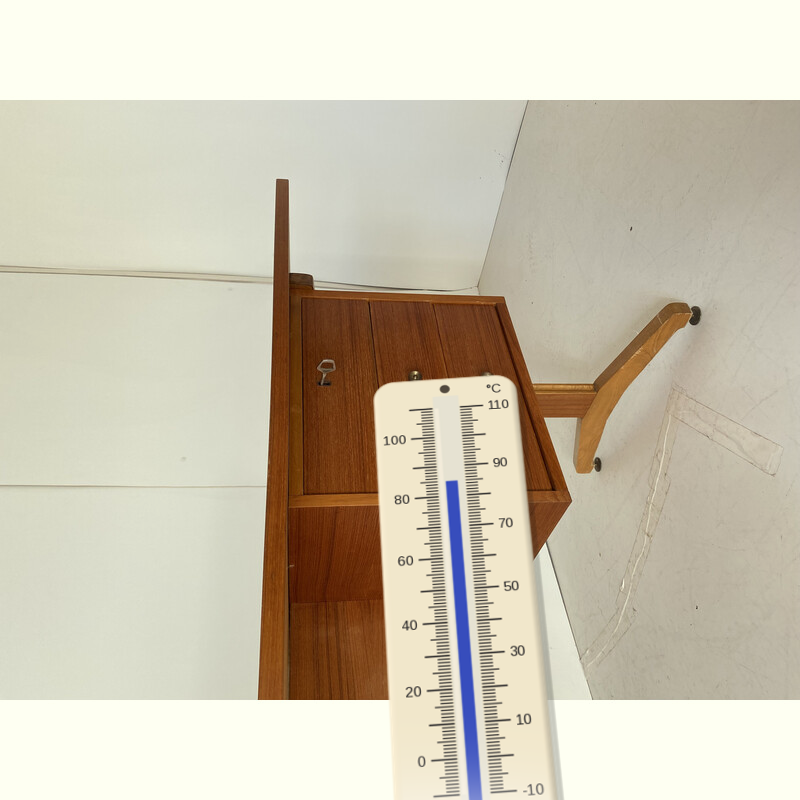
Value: 85°C
